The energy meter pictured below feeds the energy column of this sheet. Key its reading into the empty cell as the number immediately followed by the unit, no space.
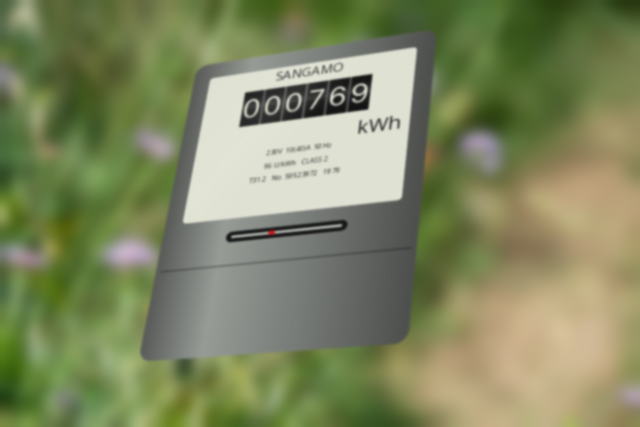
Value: 769kWh
